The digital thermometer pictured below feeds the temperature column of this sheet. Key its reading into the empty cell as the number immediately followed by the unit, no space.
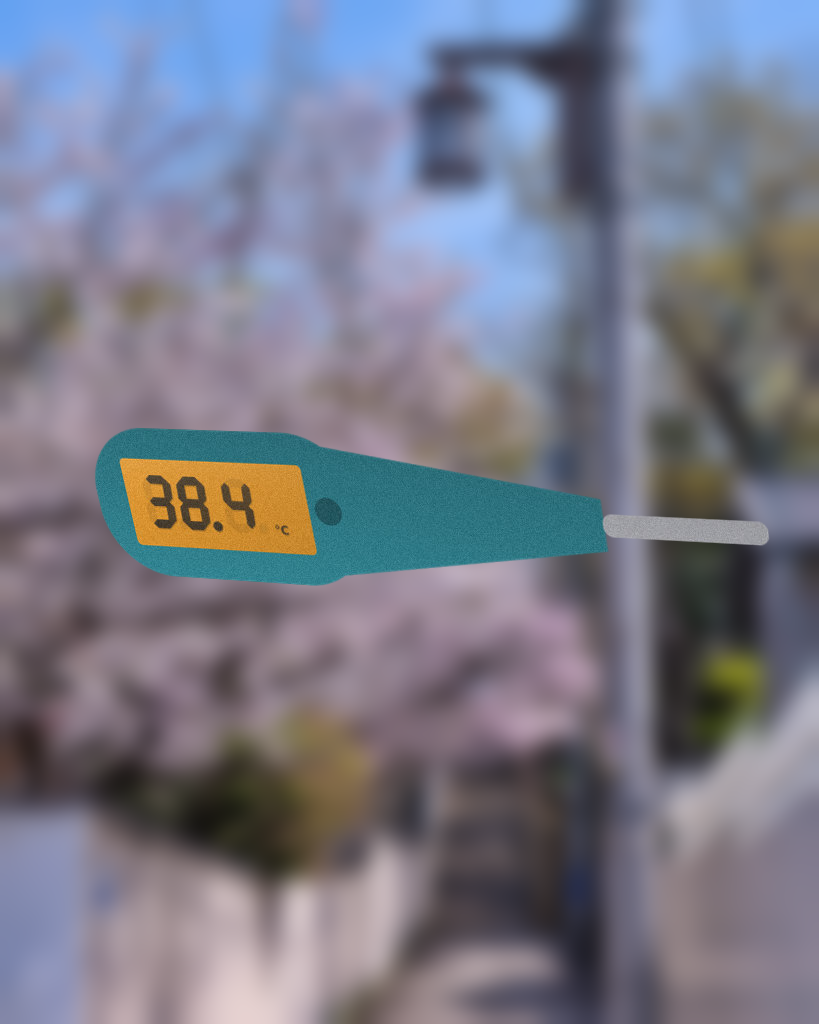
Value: 38.4°C
